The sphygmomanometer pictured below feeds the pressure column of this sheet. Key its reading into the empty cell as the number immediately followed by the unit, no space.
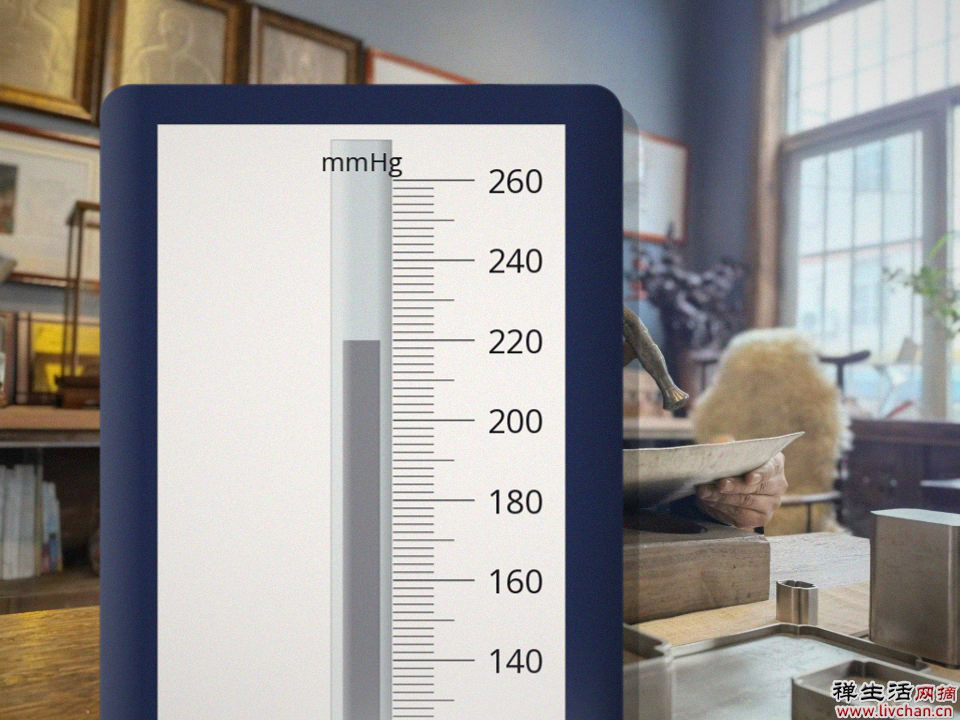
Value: 220mmHg
